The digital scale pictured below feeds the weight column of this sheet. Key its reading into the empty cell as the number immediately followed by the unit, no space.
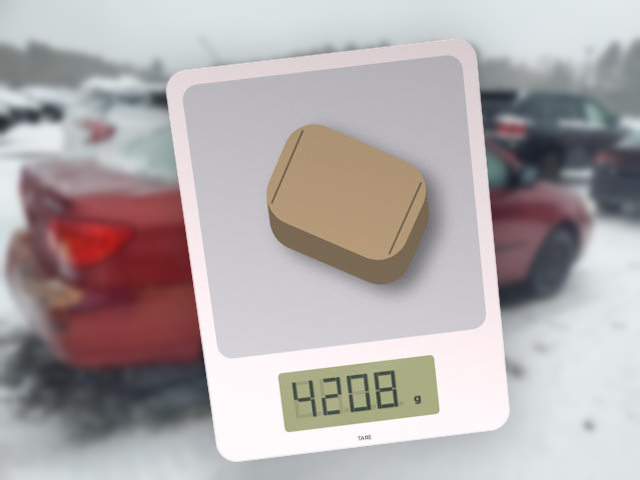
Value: 4208g
